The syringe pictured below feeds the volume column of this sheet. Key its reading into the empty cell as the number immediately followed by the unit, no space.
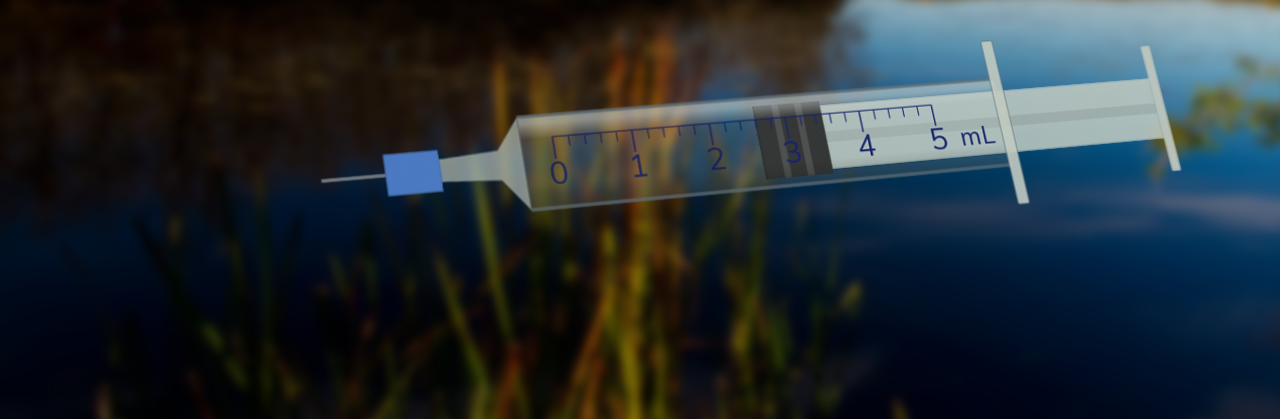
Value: 2.6mL
